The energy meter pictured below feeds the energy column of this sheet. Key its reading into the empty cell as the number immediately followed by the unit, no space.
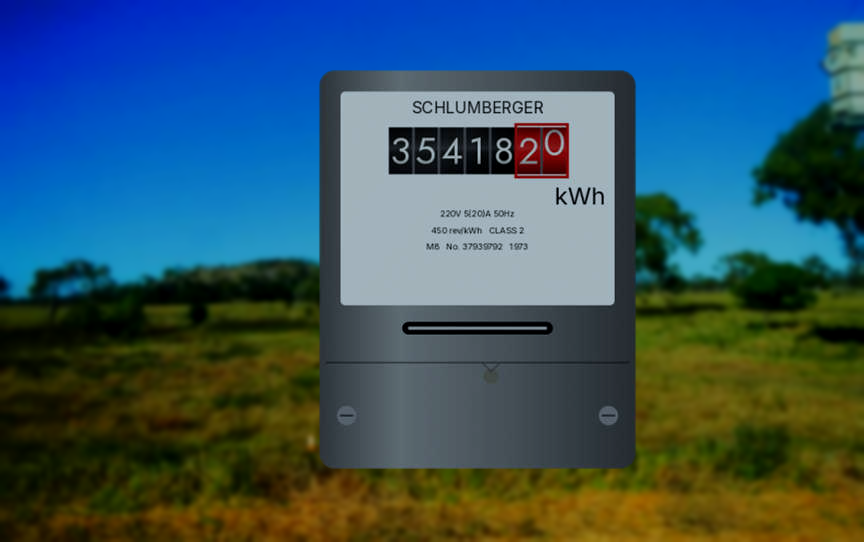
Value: 35418.20kWh
